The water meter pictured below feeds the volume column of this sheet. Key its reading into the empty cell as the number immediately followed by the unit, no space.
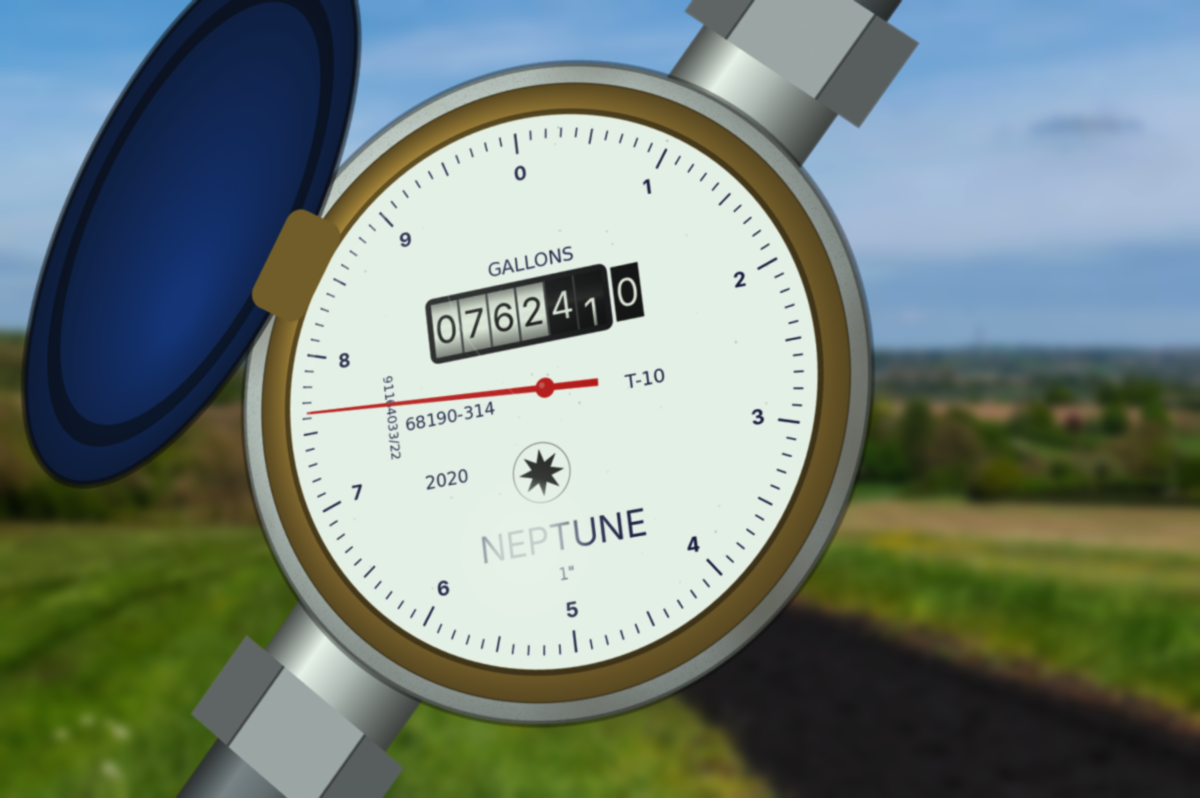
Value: 762407.6gal
